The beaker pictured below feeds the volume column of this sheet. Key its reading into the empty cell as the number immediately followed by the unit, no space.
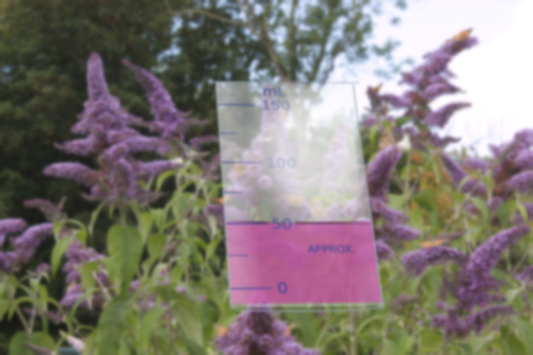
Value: 50mL
